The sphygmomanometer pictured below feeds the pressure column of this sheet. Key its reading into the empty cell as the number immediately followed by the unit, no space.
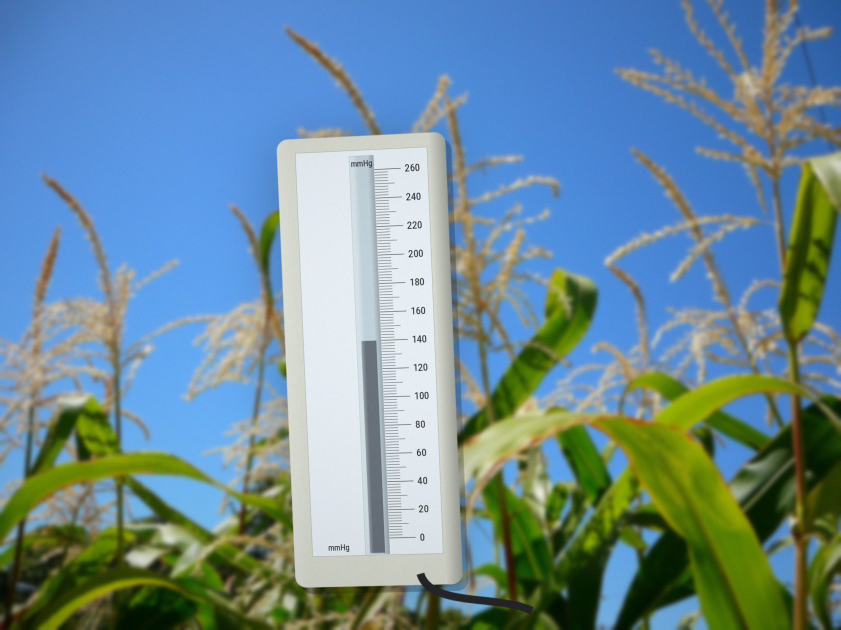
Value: 140mmHg
